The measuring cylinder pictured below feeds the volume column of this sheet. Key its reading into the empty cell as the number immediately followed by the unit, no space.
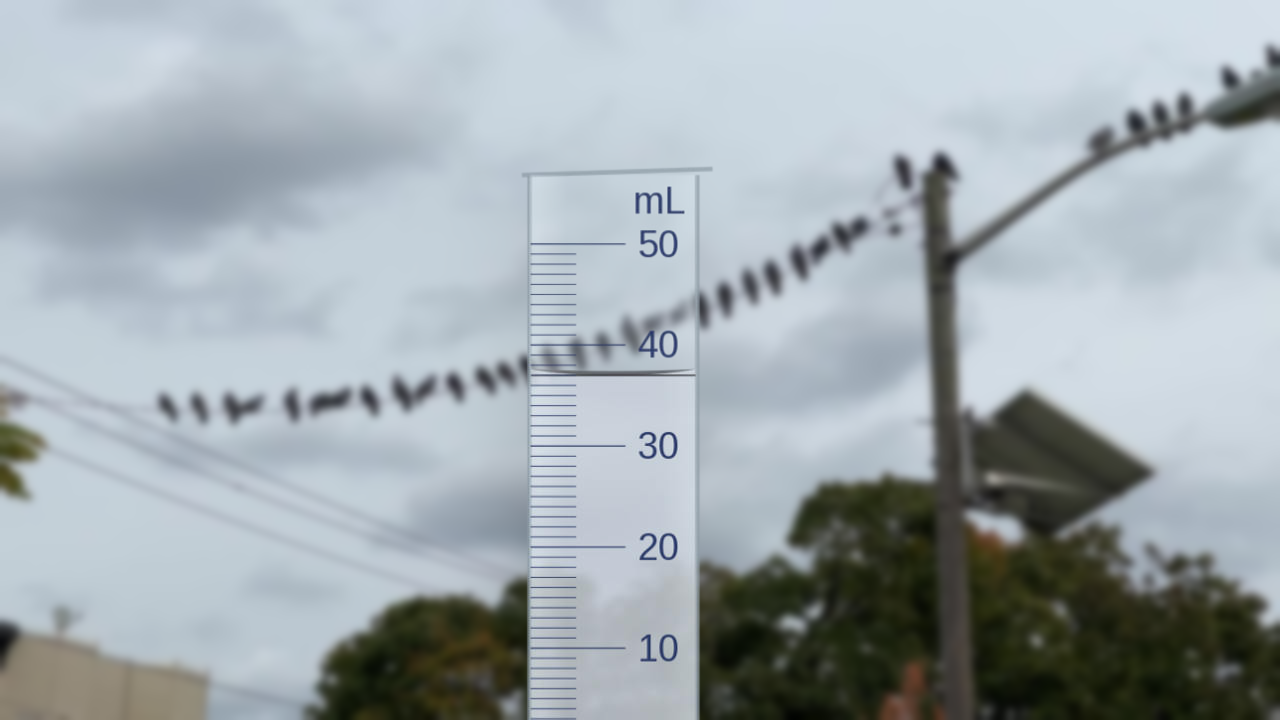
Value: 37mL
